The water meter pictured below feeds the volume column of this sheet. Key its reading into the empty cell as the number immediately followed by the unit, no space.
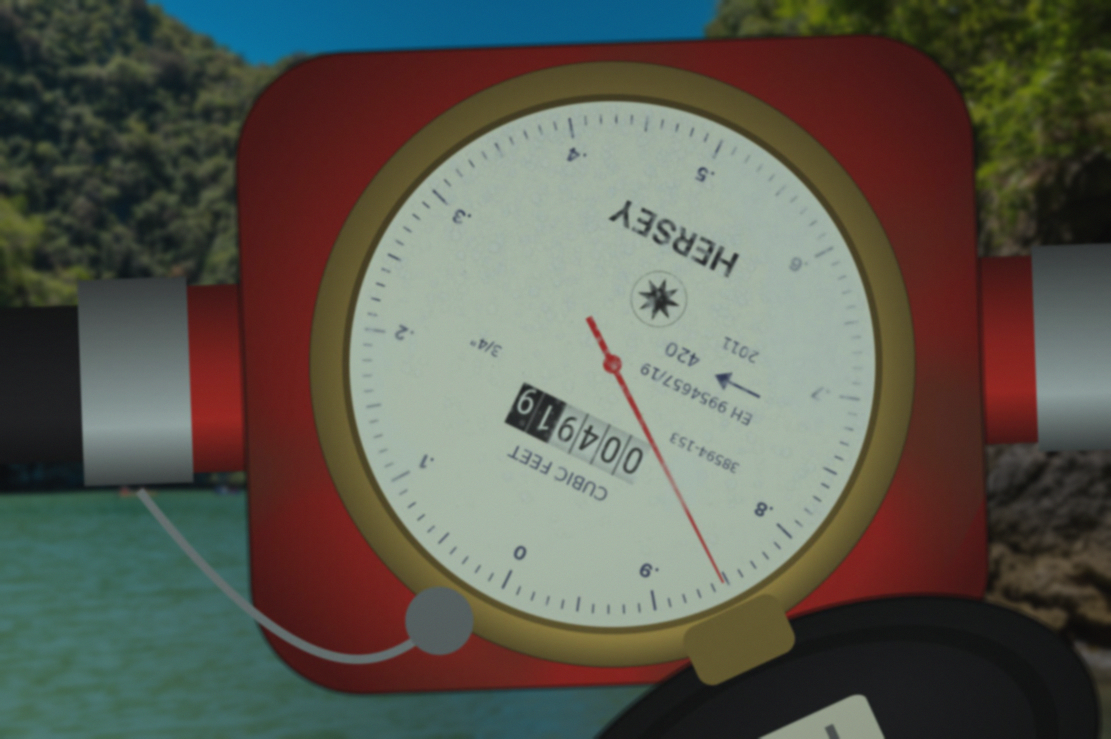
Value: 4918.85ft³
